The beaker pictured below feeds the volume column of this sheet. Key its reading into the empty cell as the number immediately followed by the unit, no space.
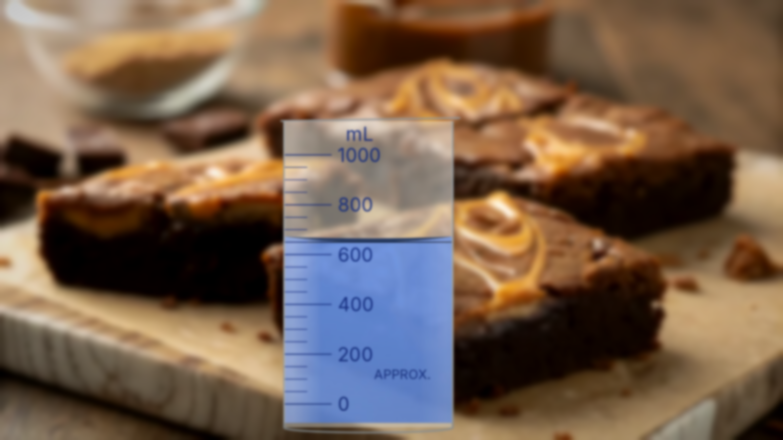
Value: 650mL
